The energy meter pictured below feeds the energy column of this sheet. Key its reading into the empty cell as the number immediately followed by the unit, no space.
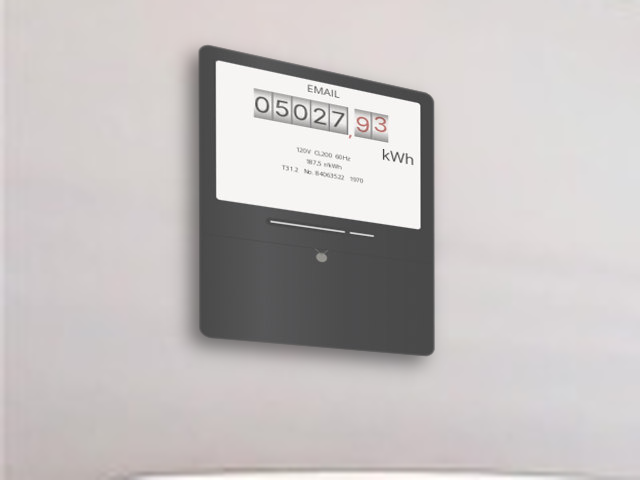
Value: 5027.93kWh
